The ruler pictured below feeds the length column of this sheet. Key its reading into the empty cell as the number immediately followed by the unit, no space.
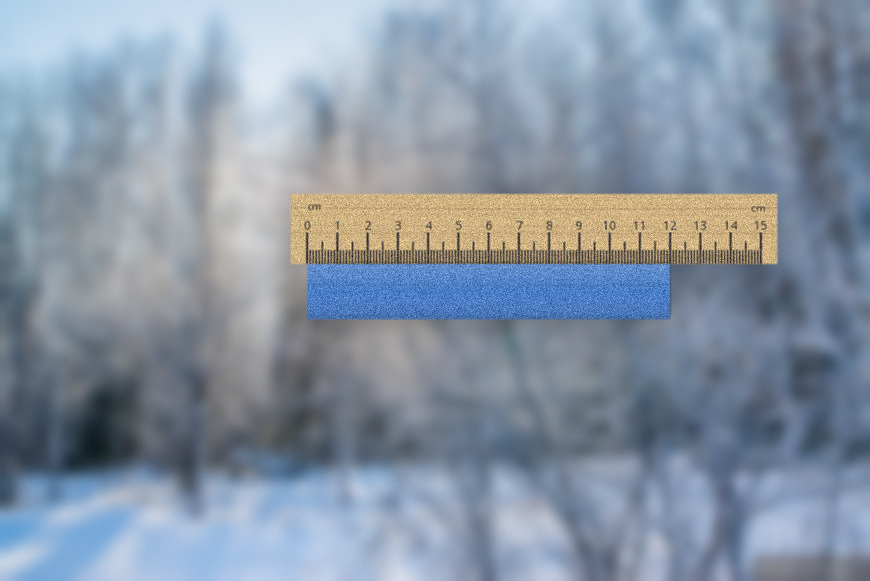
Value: 12cm
